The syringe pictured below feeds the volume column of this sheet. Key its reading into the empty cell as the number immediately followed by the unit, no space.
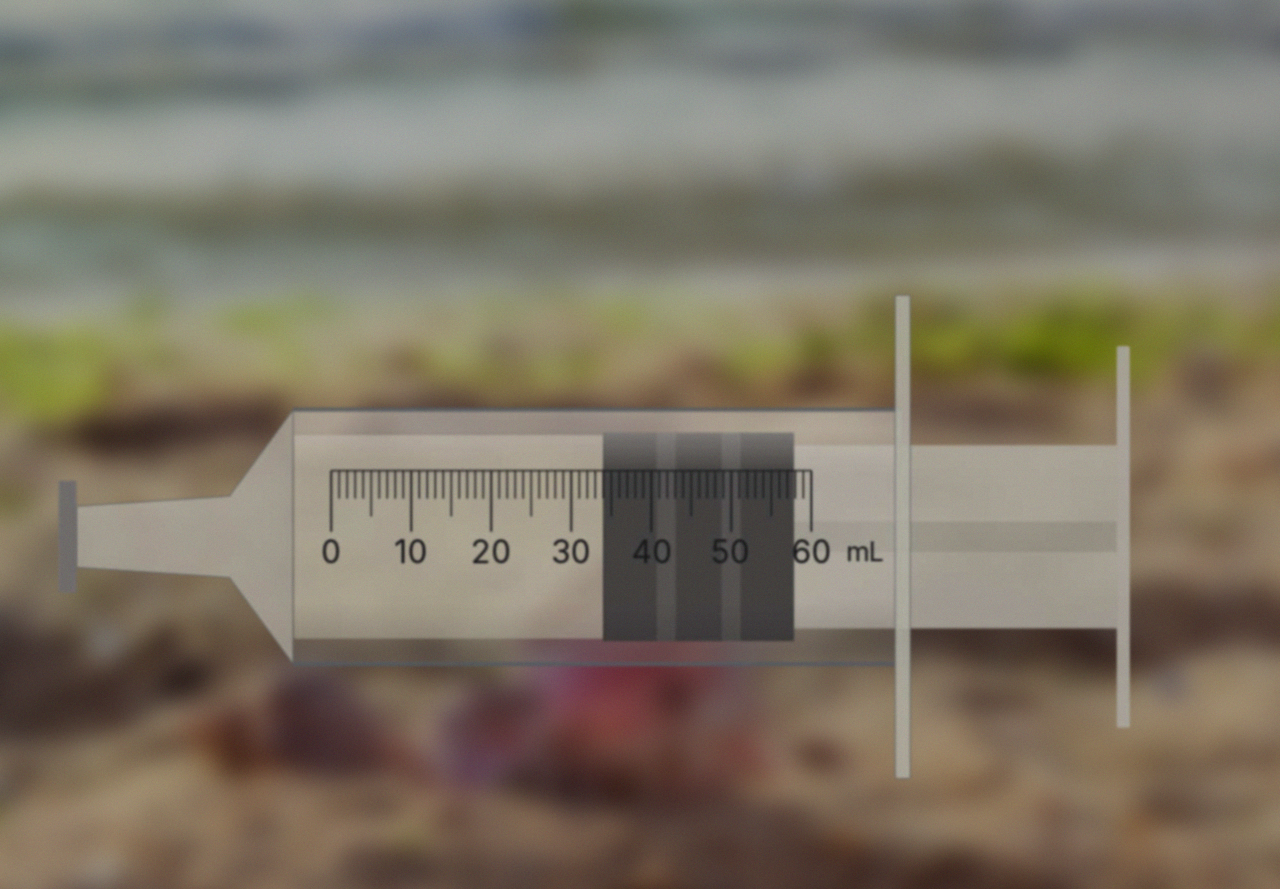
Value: 34mL
